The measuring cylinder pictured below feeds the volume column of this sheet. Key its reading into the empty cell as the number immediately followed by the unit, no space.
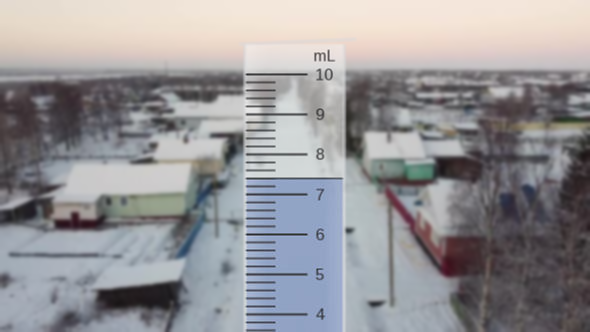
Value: 7.4mL
